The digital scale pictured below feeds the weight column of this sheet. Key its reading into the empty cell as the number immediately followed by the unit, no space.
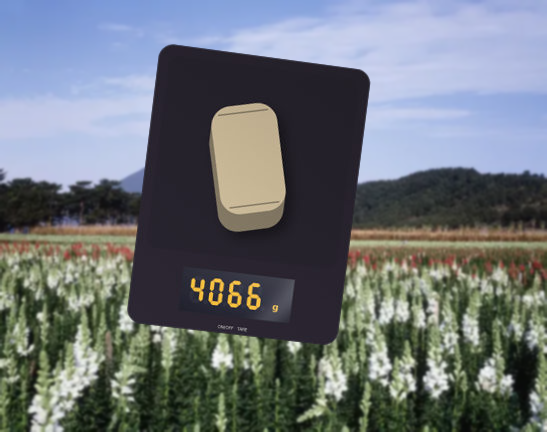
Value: 4066g
